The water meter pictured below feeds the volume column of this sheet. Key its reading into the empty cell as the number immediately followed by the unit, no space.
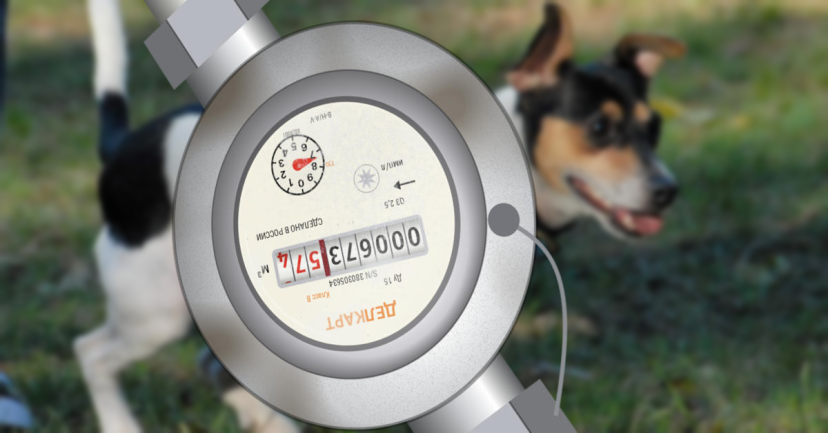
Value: 673.5737m³
